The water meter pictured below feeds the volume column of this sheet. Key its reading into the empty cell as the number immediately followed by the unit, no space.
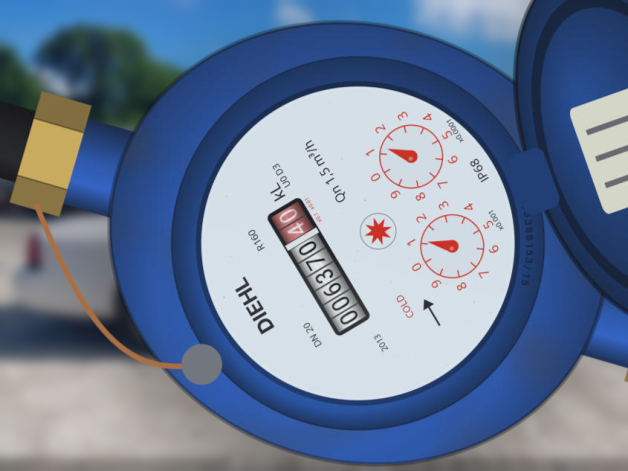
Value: 6370.4011kL
